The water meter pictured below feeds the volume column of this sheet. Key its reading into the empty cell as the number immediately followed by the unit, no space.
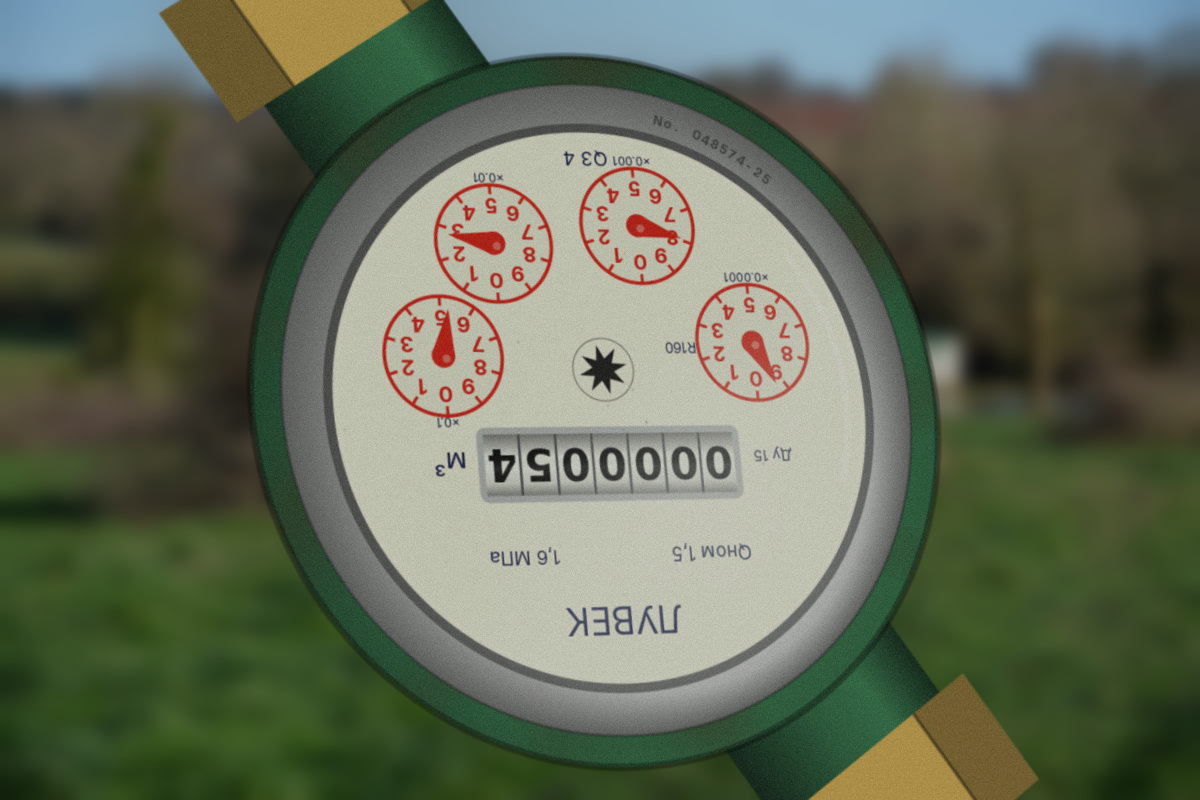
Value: 54.5279m³
